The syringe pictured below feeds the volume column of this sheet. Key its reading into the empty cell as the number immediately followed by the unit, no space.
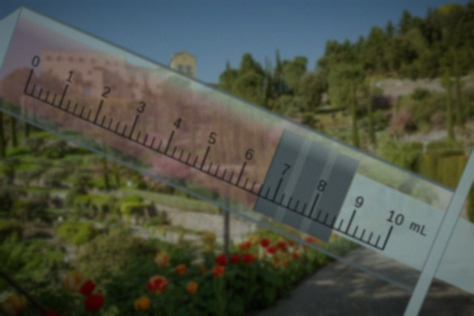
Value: 6.6mL
